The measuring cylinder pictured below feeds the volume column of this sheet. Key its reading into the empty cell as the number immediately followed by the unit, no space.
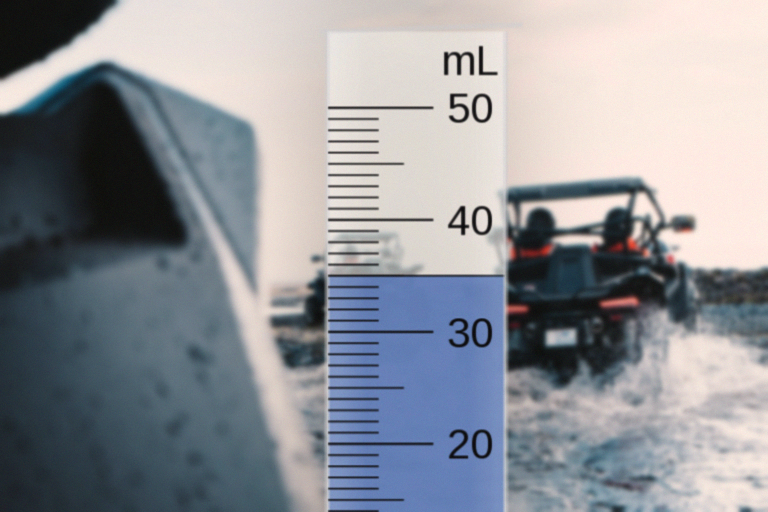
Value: 35mL
